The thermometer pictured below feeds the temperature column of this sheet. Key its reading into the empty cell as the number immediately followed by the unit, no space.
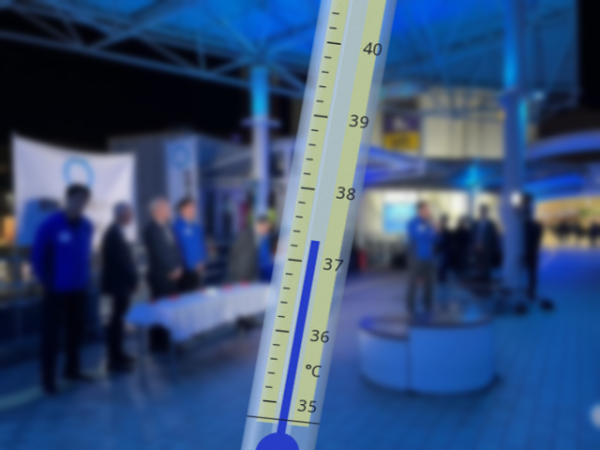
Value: 37.3°C
